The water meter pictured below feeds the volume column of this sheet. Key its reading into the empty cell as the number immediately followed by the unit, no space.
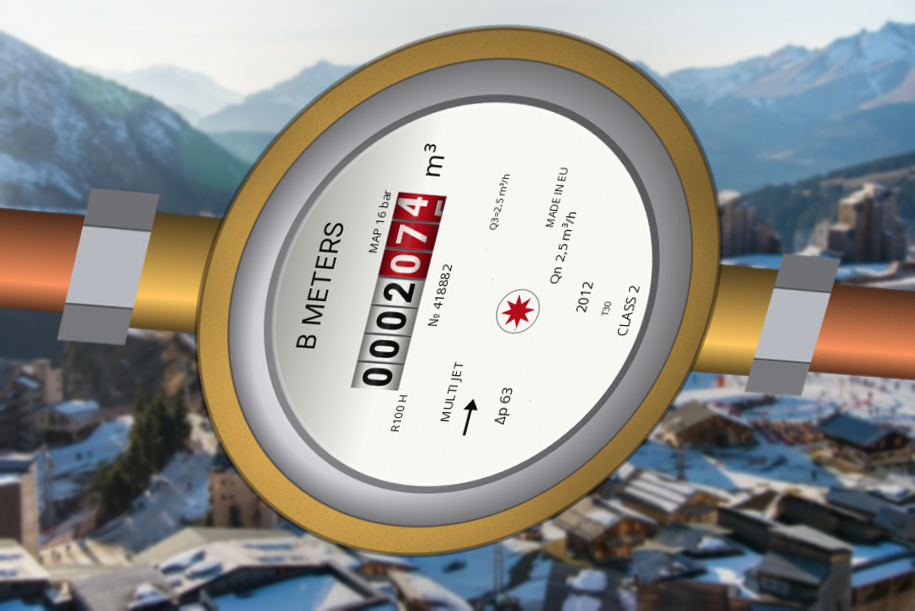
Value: 2.074m³
